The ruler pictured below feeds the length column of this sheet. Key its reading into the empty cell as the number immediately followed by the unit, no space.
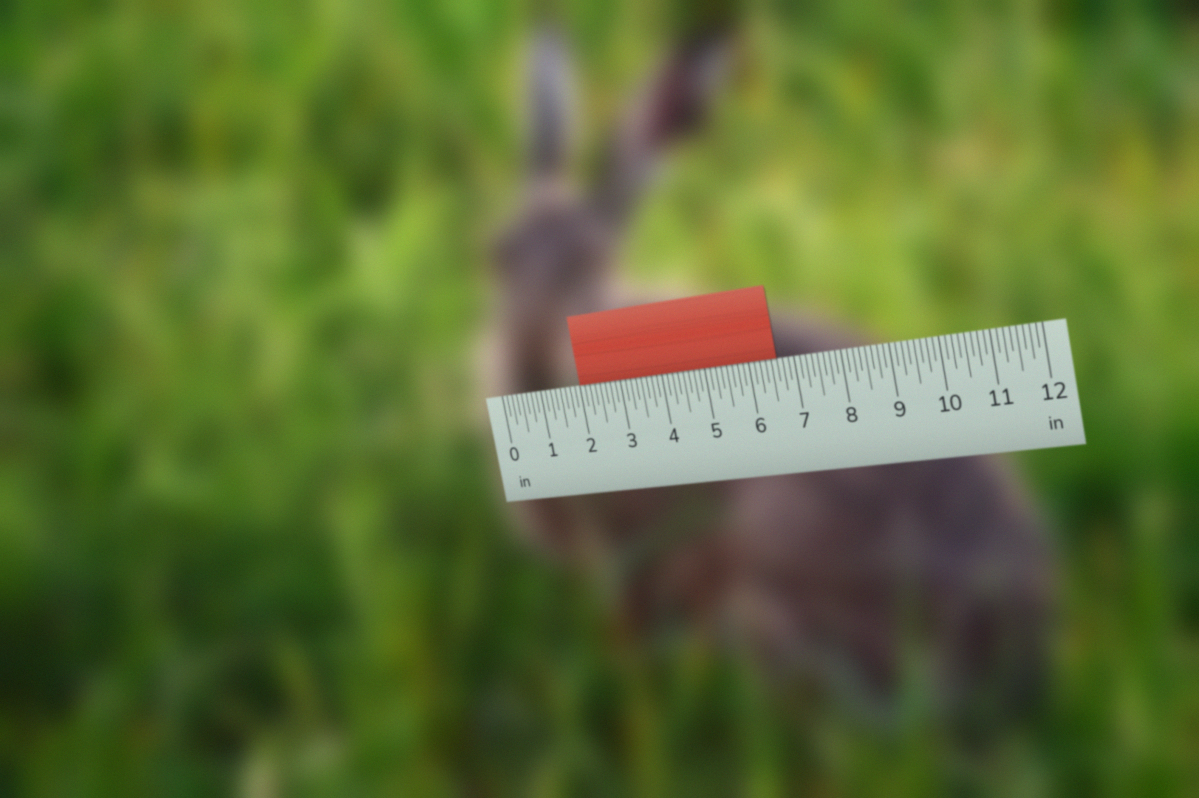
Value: 4.625in
